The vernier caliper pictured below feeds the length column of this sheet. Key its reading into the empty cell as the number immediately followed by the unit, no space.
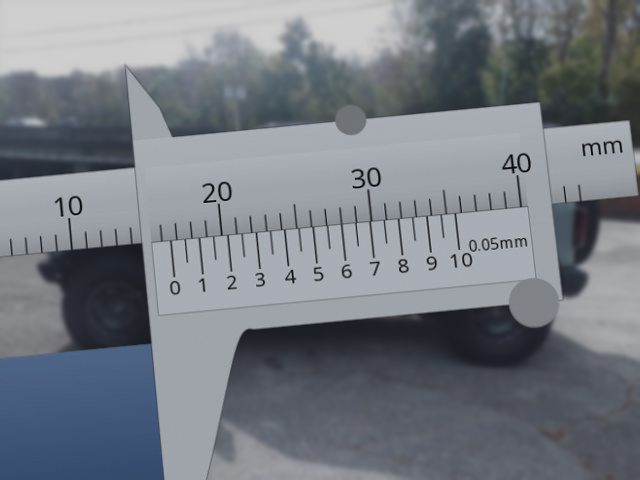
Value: 16.6mm
